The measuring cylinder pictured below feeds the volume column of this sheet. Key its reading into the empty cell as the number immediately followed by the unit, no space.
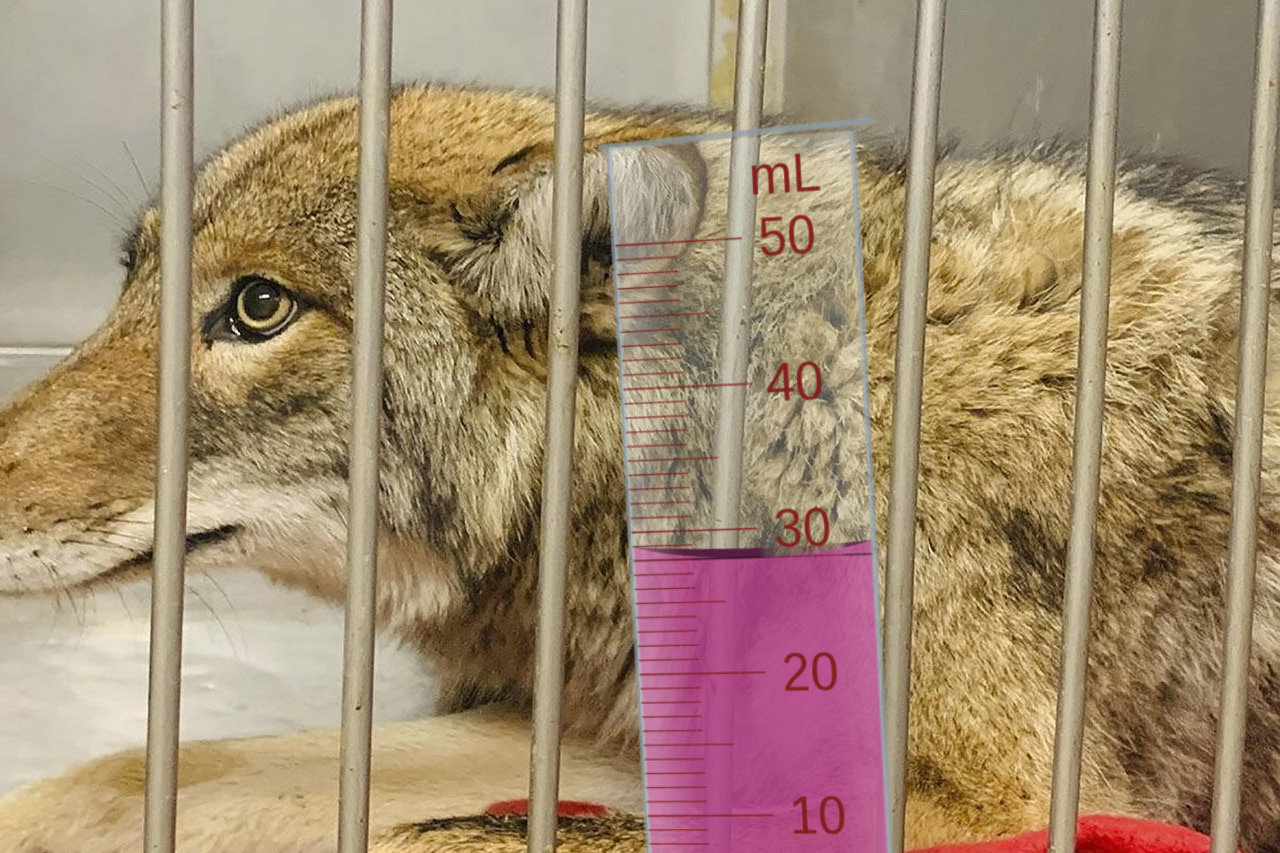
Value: 28mL
